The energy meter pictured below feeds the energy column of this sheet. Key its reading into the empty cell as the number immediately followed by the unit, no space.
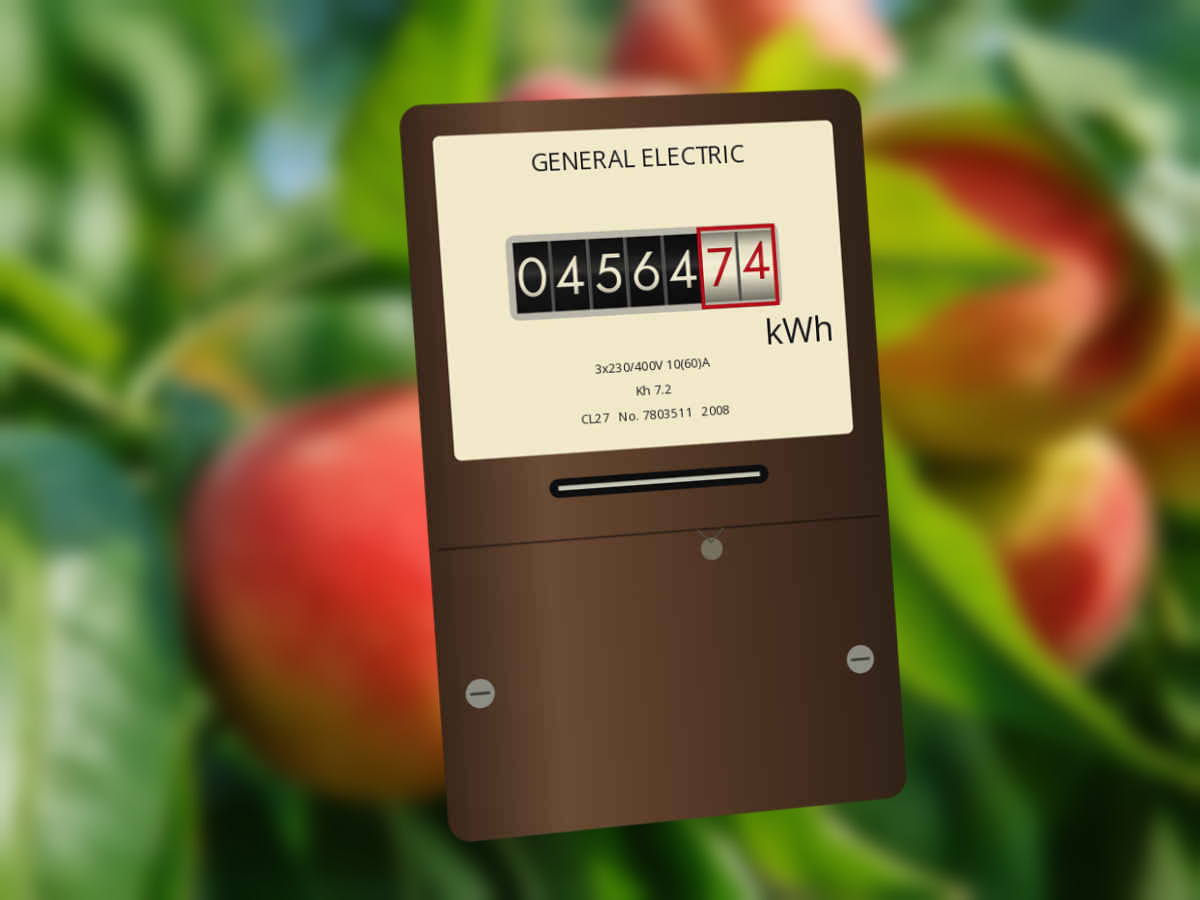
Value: 4564.74kWh
